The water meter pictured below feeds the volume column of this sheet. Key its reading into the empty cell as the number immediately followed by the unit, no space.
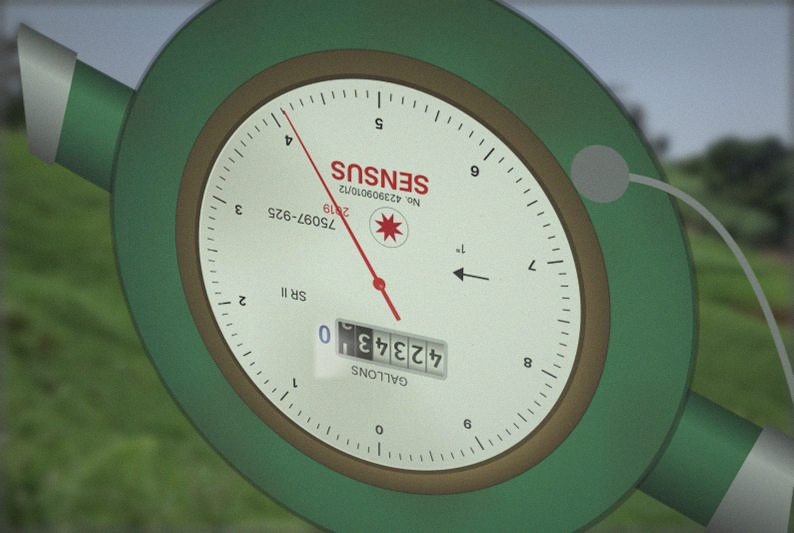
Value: 4234314.1gal
